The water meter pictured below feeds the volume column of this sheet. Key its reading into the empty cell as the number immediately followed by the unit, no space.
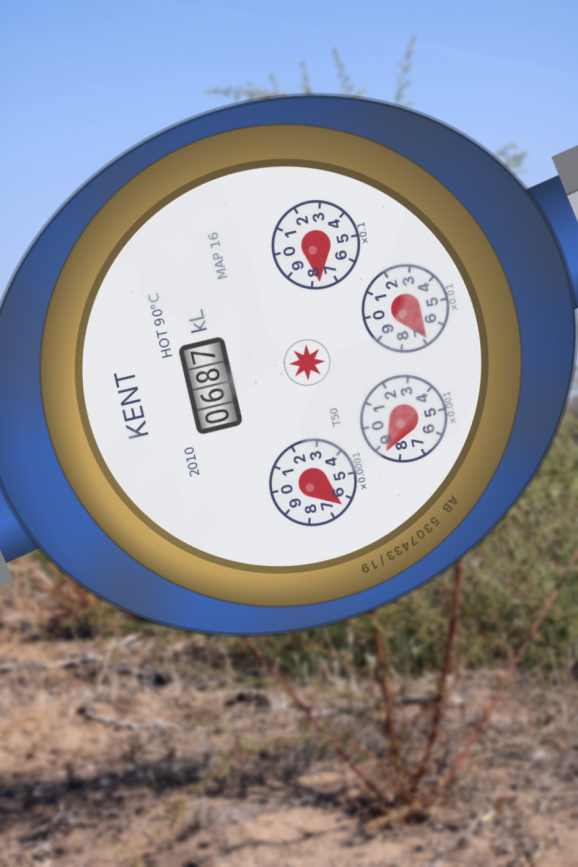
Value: 687.7686kL
